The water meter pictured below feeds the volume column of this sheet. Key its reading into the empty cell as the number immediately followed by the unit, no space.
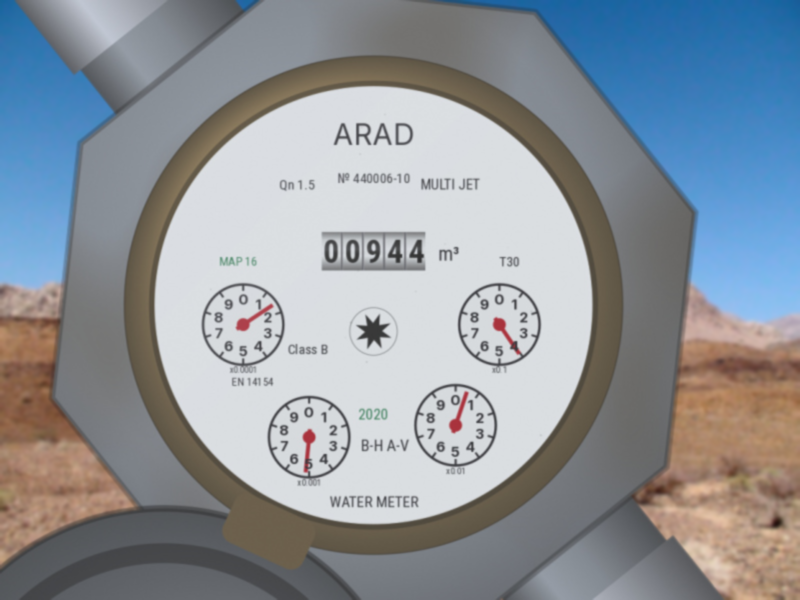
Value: 944.4051m³
